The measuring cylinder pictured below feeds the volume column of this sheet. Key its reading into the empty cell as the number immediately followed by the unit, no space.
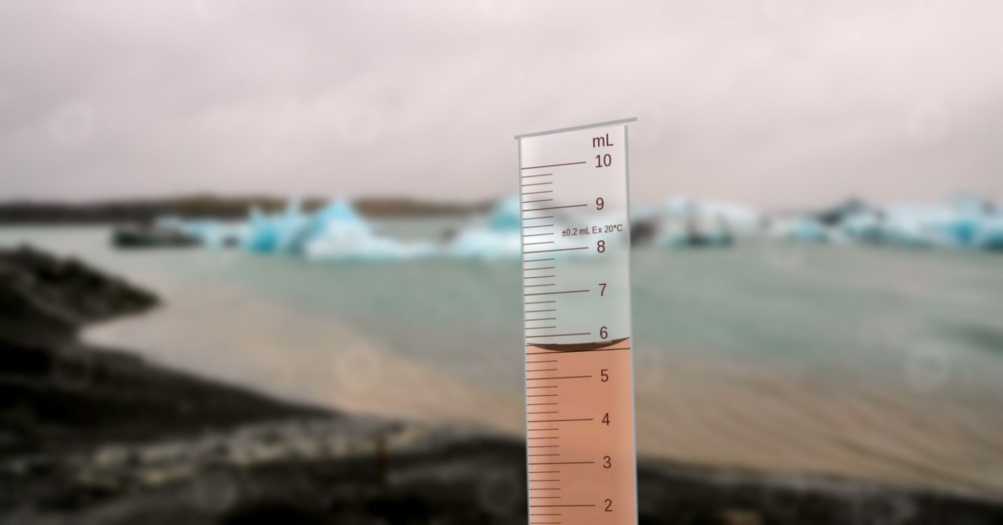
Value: 5.6mL
